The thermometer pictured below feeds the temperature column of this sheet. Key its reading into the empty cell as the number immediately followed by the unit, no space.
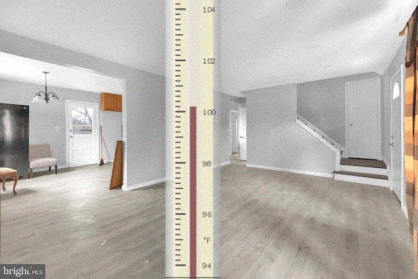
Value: 100.2°F
